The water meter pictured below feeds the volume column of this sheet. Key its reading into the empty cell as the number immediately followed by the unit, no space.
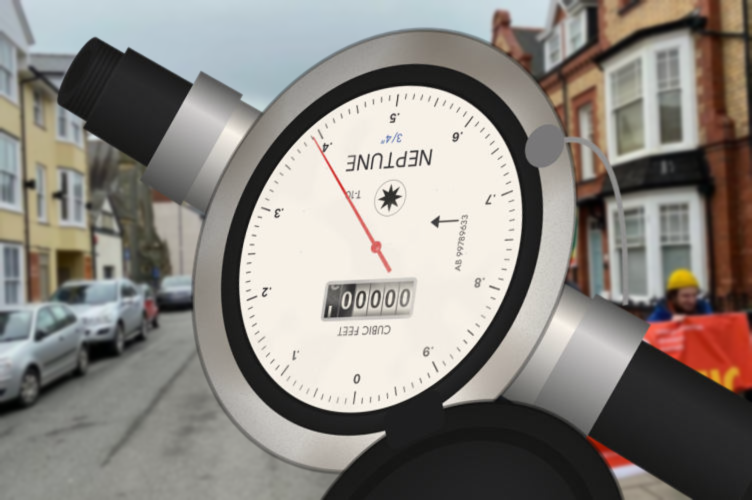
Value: 1.39ft³
